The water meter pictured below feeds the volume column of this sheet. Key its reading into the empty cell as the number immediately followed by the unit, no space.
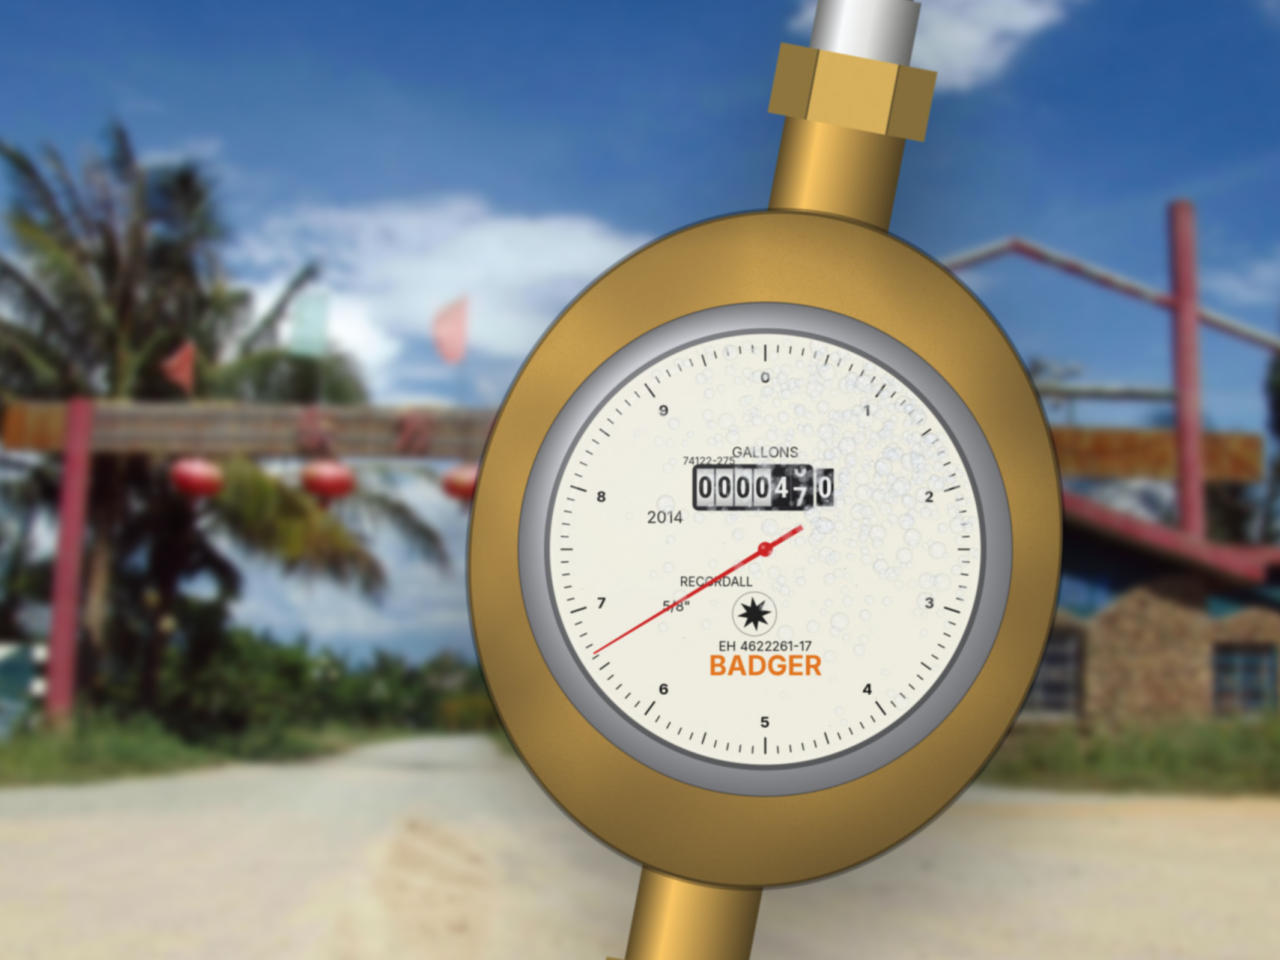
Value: 466.6gal
